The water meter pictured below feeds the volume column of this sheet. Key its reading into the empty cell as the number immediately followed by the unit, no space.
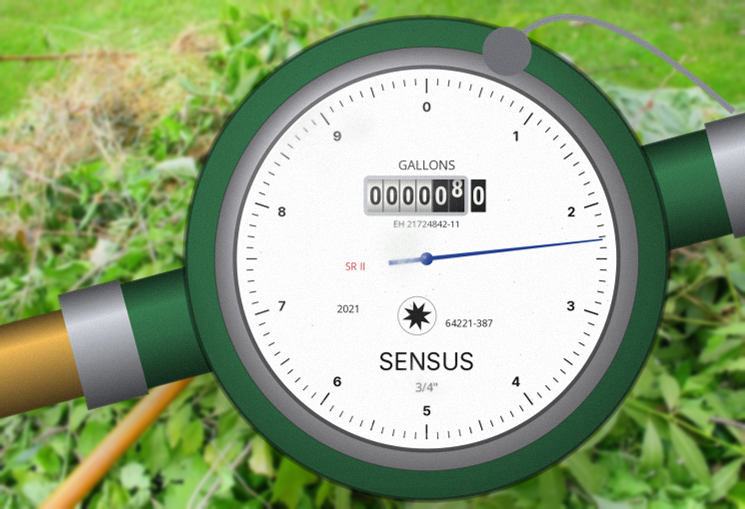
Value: 82.3gal
